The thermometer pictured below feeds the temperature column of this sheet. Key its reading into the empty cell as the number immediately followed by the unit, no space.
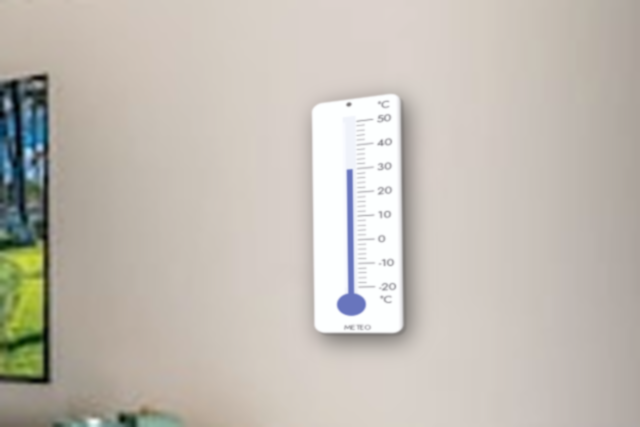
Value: 30°C
